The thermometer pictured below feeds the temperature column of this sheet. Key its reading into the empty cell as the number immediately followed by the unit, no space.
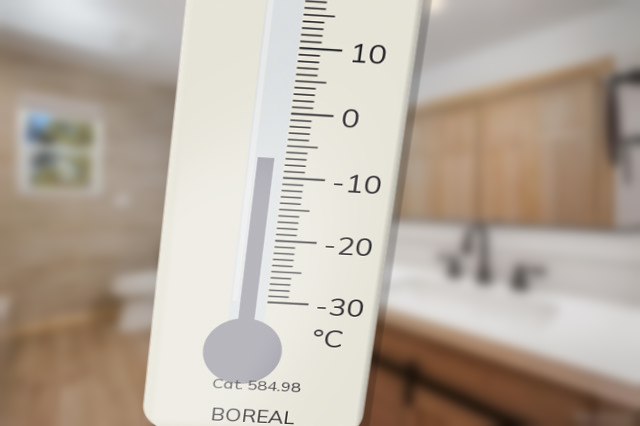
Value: -7°C
